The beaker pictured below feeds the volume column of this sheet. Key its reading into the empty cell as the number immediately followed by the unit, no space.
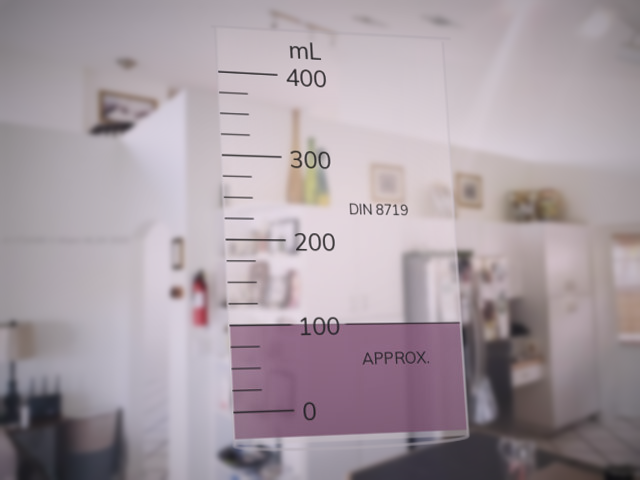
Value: 100mL
